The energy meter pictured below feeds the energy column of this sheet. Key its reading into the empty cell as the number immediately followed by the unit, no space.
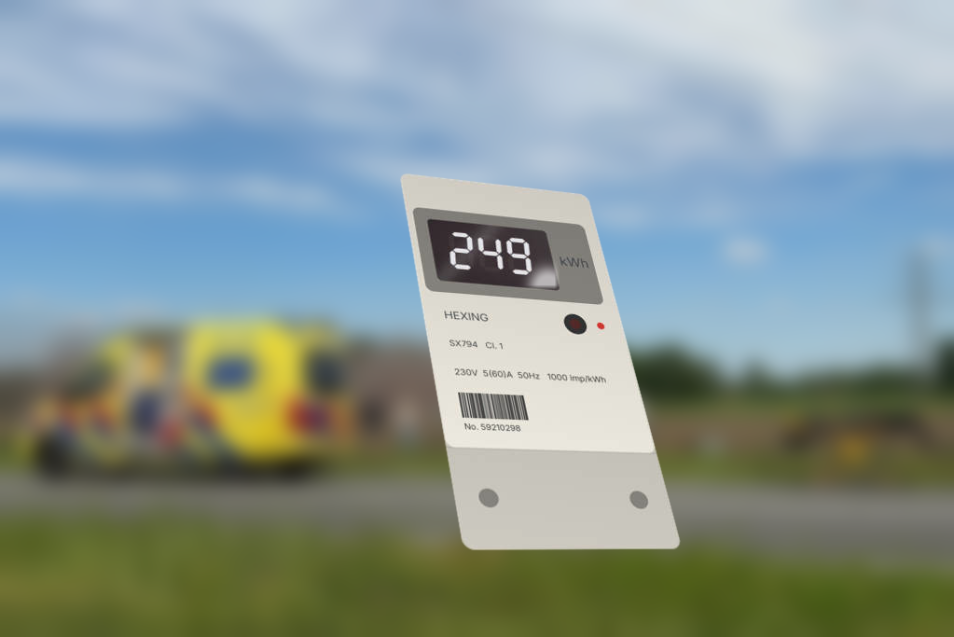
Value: 249kWh
